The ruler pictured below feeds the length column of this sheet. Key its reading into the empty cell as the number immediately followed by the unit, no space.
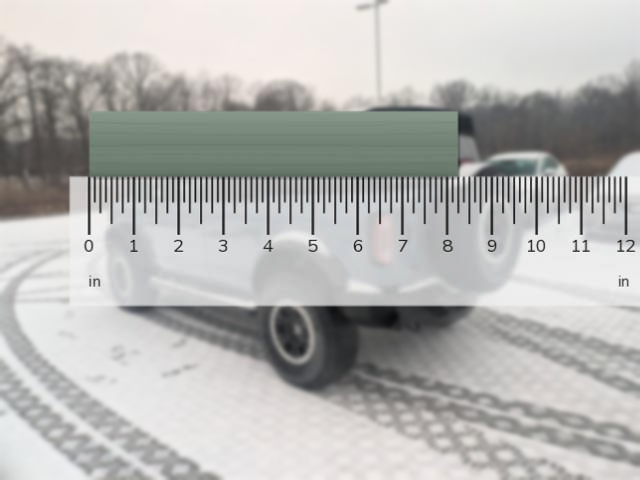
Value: 8.25in
